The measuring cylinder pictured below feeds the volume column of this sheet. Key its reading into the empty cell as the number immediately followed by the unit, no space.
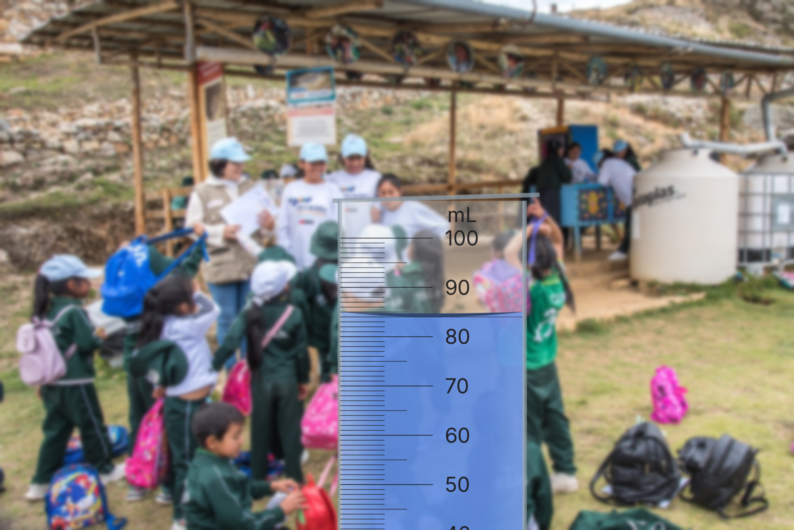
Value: 84mL
